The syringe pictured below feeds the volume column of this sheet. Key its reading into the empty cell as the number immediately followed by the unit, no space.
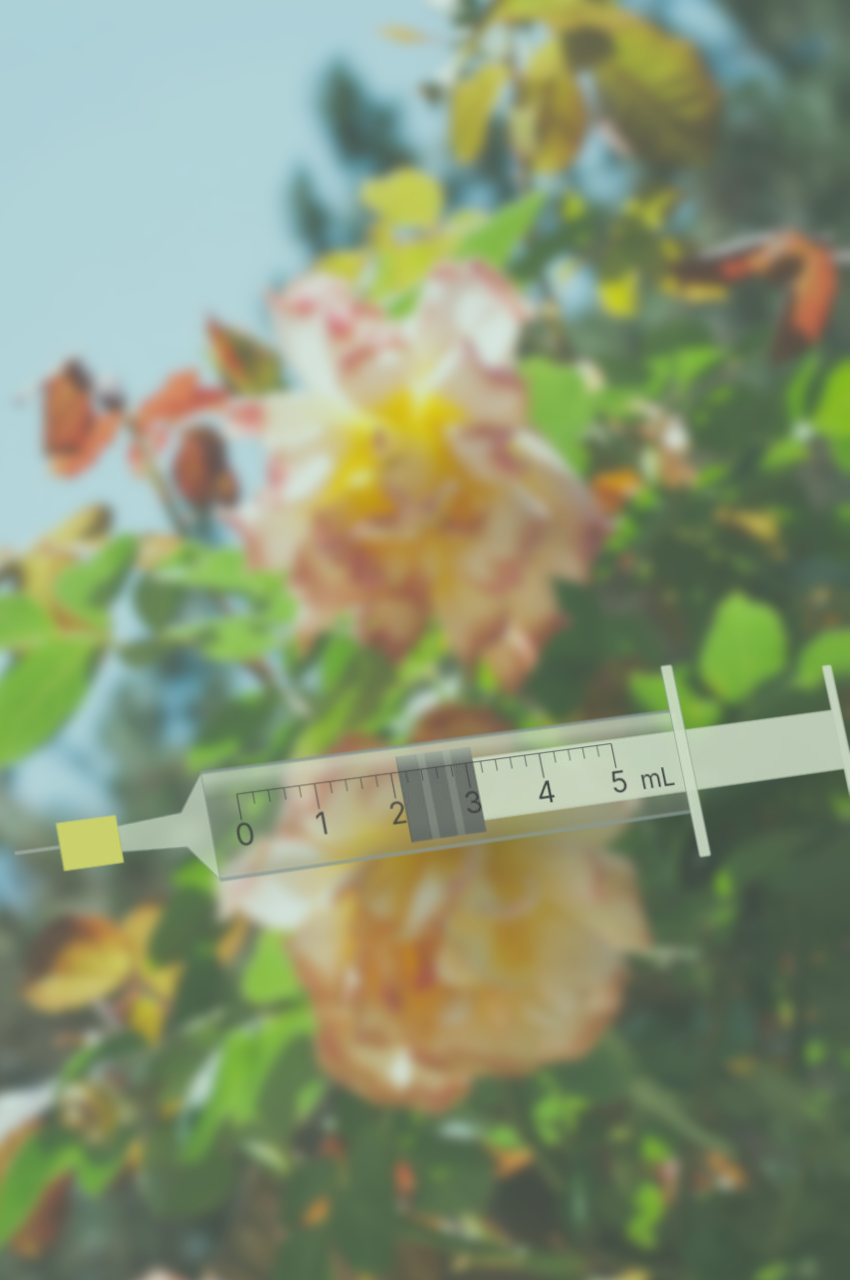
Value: 2.1mL
